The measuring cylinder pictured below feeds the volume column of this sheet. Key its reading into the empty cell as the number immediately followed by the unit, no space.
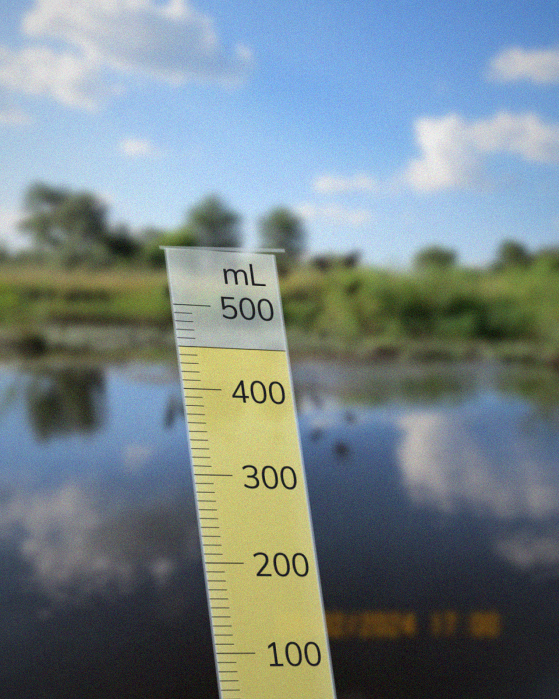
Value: 450mL
